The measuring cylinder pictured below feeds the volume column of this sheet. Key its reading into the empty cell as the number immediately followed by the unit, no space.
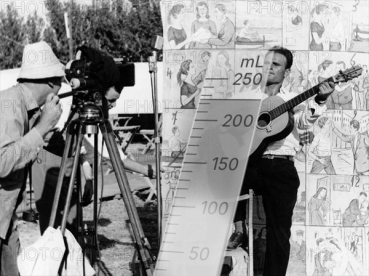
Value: 225mL
